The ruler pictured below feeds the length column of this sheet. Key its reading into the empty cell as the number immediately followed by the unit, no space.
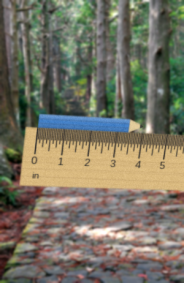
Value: 4in
